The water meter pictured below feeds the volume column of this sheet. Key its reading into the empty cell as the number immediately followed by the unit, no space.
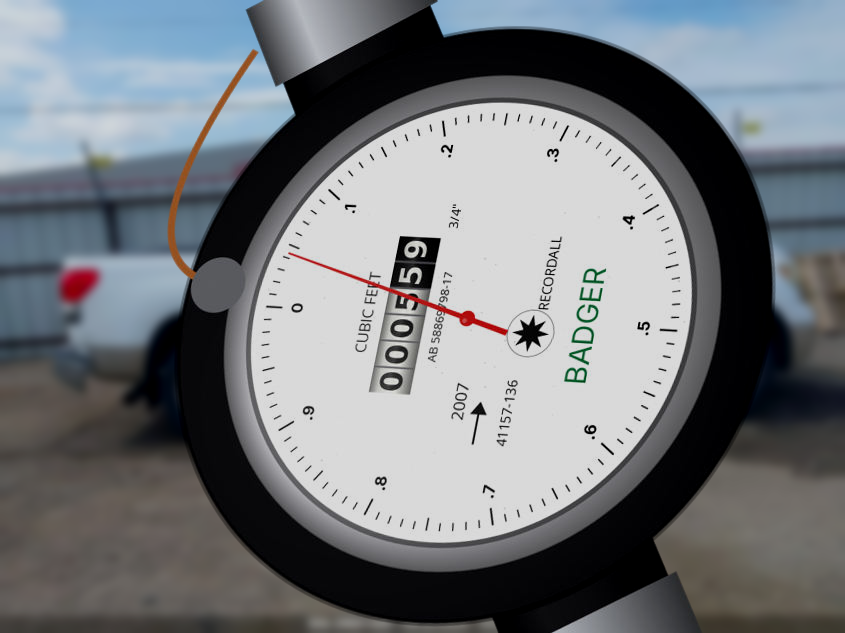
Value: 559.04ft³
